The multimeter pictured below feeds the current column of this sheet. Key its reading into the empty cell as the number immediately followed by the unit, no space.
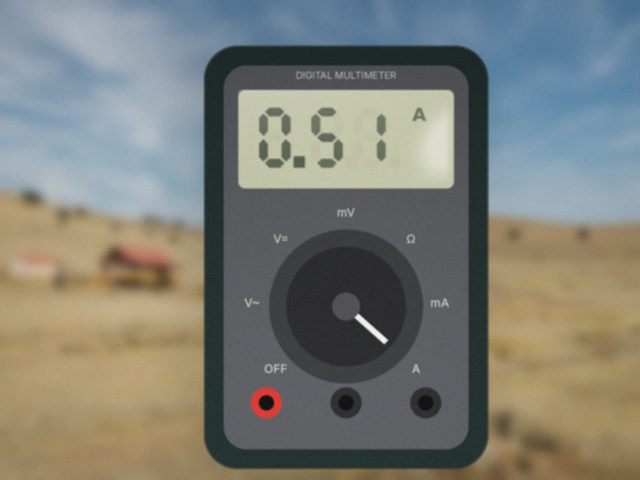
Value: 0.51A
